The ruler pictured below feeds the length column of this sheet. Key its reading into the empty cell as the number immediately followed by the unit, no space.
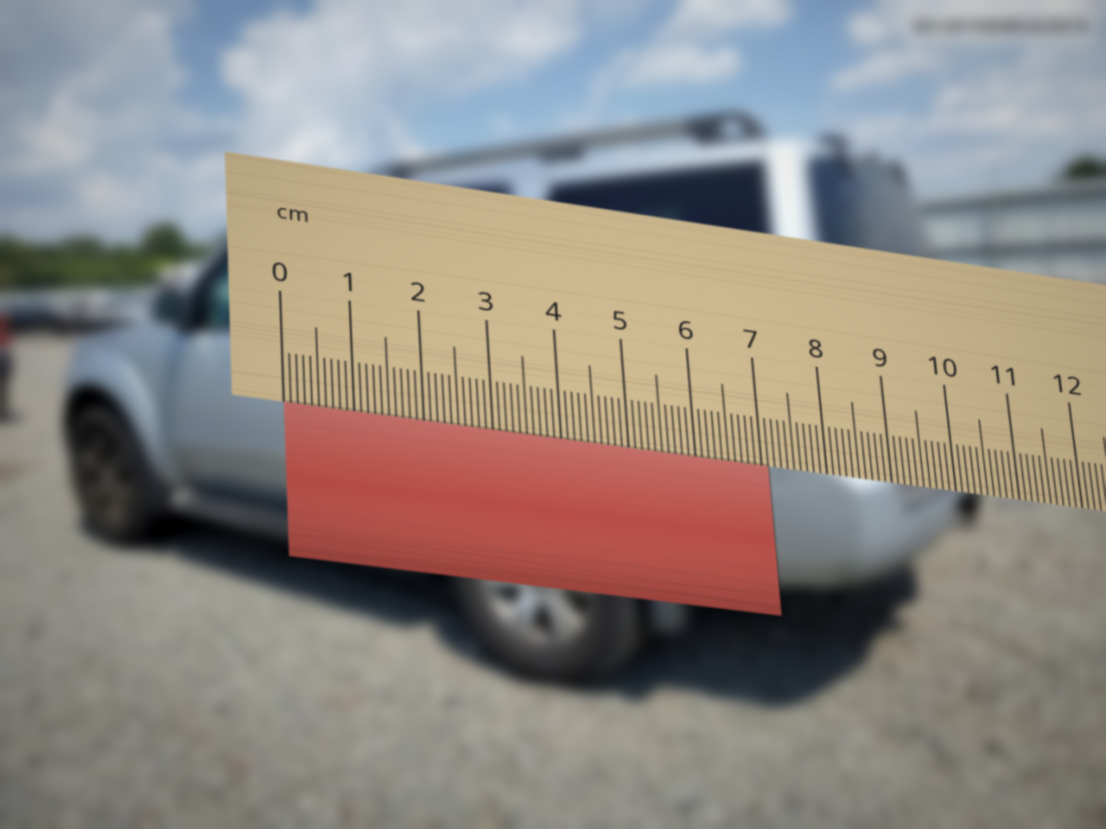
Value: 7.1cm
